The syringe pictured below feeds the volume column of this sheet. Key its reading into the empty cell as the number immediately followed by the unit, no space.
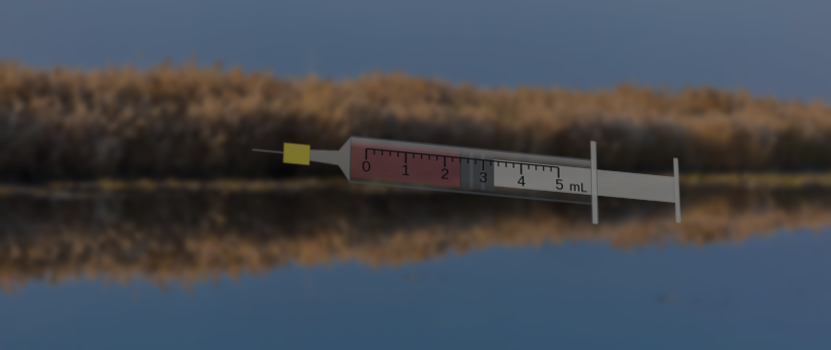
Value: 2.4mL
